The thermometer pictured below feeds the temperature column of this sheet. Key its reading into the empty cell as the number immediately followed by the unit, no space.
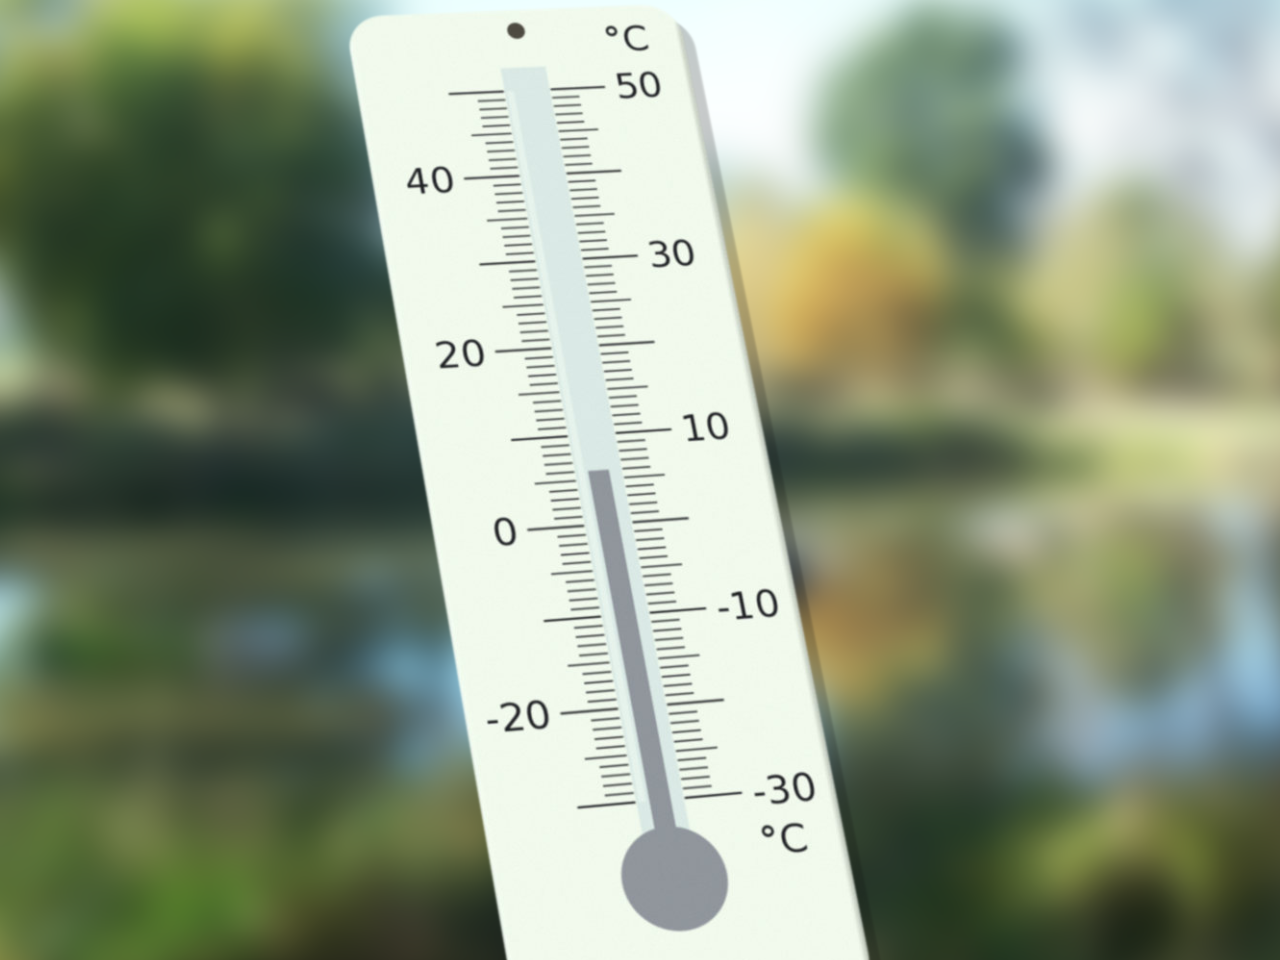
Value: 6°C
